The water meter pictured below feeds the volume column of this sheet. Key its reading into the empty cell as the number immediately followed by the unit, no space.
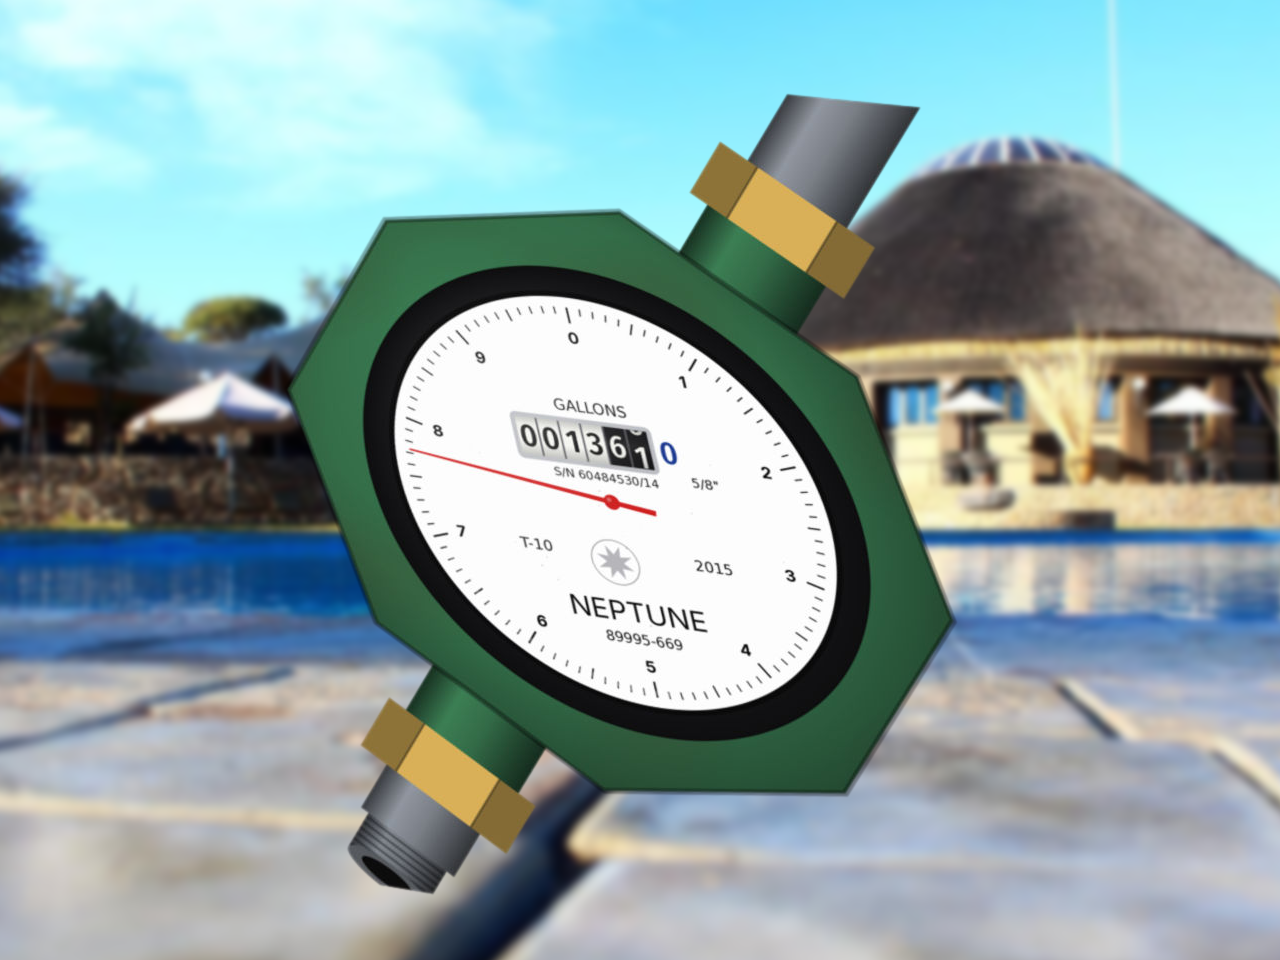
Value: 13607.7gal
